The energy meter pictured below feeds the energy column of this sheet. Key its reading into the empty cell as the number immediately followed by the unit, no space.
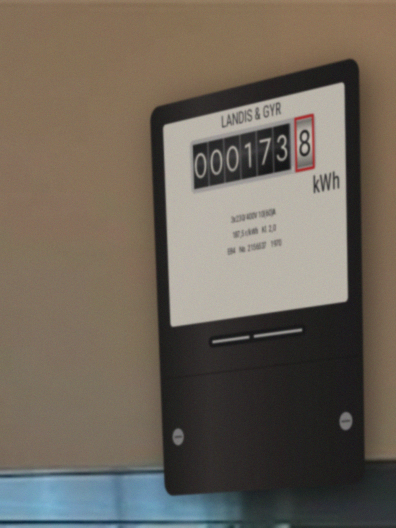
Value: 173.8kWh
